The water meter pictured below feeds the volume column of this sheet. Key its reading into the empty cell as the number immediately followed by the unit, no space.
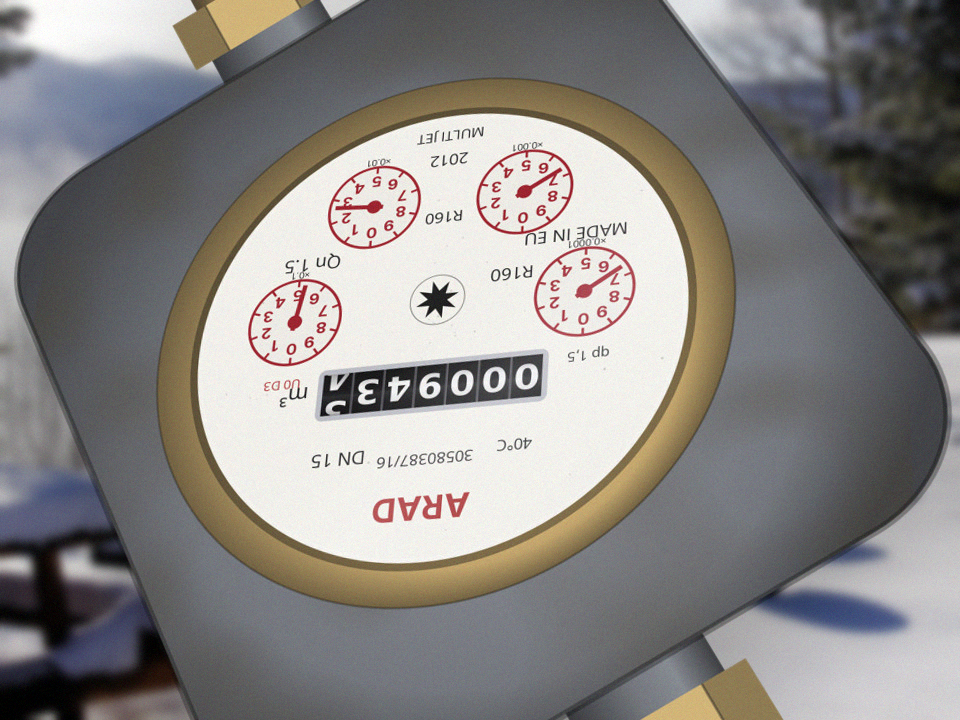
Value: 9433.5266m³
